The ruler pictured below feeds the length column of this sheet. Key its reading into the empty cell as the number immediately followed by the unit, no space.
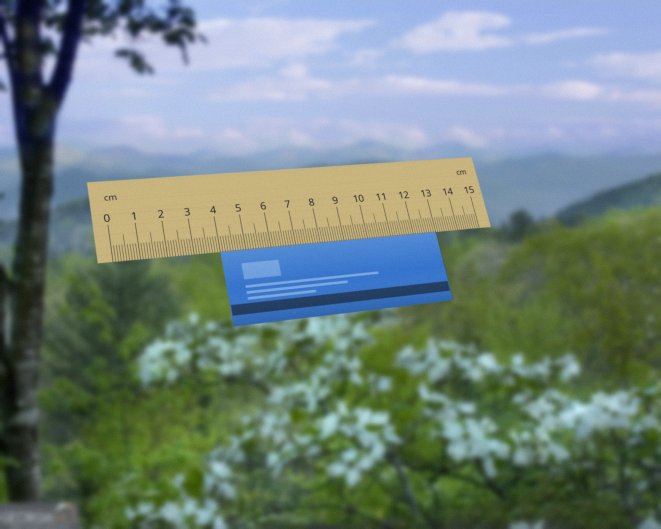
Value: 9cm
